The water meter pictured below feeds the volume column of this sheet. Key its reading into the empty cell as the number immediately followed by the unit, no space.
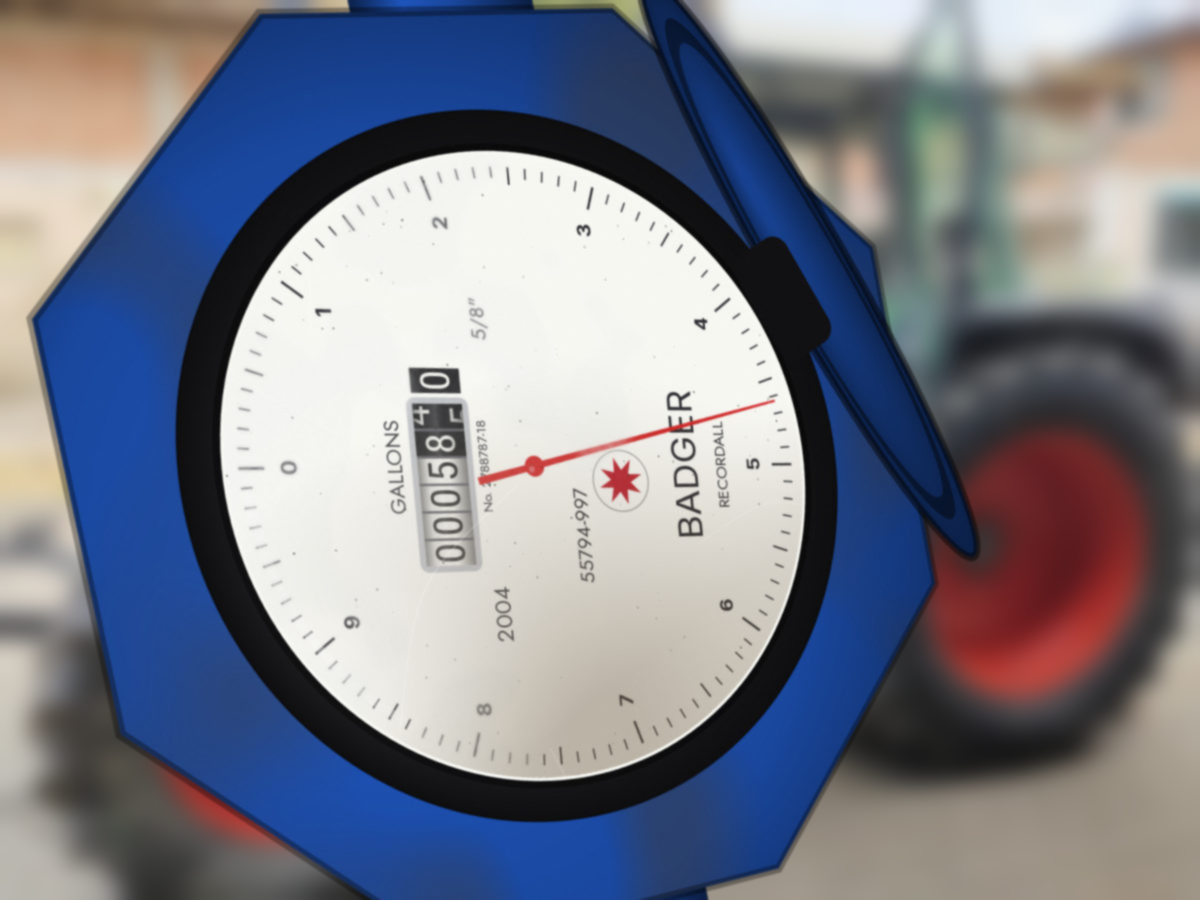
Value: 5844.6gal
